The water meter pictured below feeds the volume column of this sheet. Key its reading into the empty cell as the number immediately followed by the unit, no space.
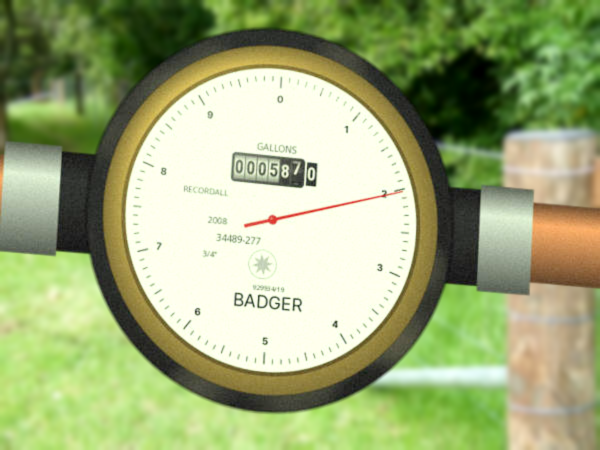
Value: 5872.0gal
